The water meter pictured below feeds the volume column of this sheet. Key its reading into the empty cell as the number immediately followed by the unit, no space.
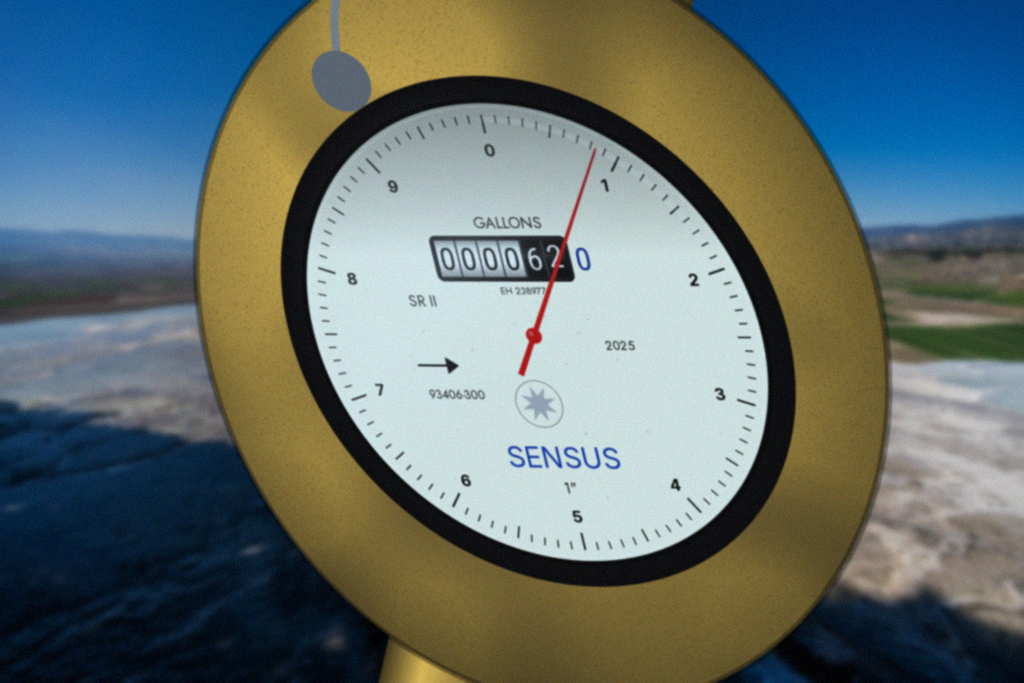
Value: 620.8gal
